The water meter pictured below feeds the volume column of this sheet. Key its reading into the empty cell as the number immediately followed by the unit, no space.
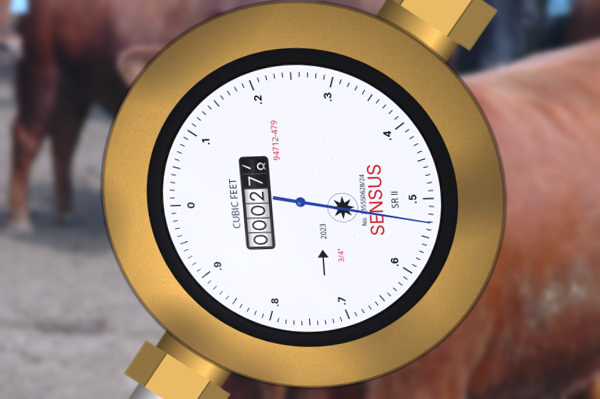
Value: 277.53ft³
